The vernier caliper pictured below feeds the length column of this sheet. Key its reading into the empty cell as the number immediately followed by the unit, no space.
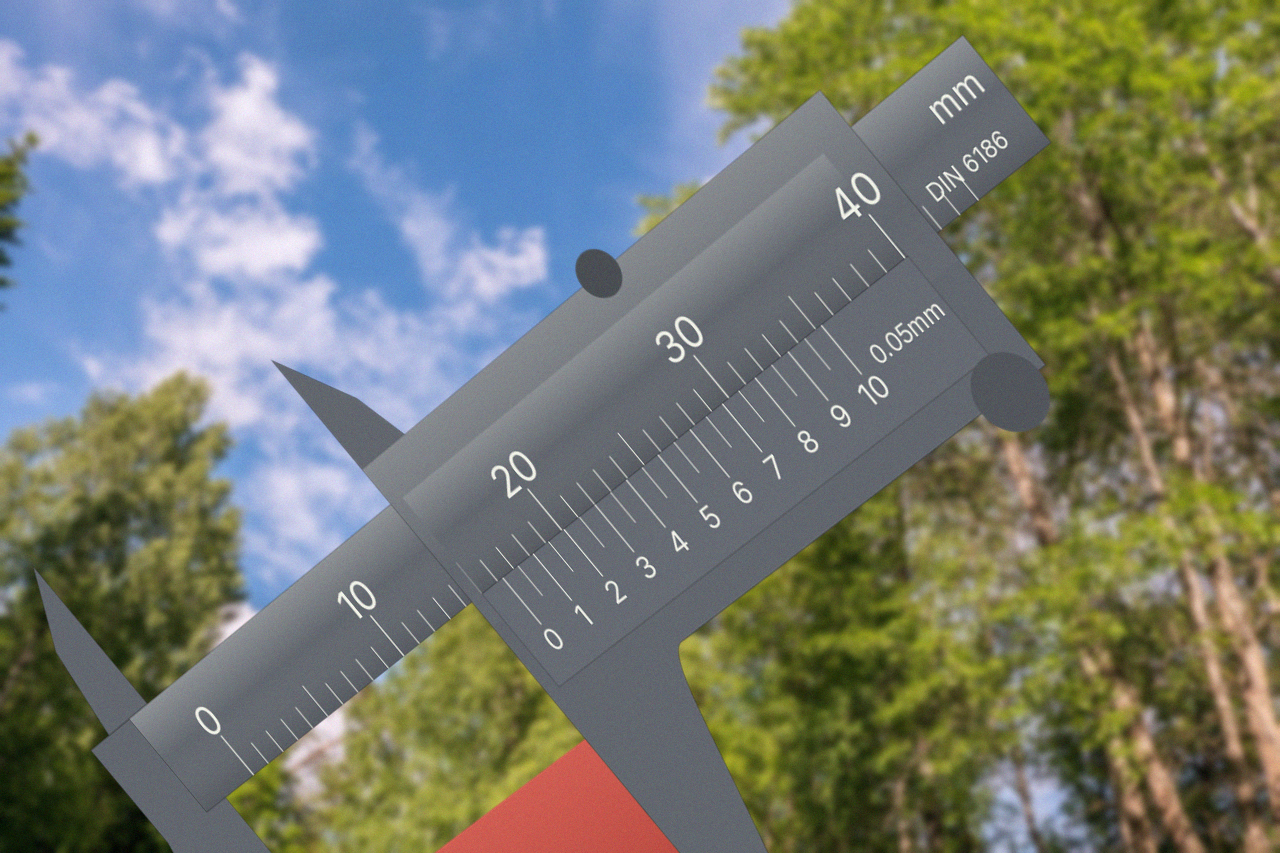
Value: 16.3mm
